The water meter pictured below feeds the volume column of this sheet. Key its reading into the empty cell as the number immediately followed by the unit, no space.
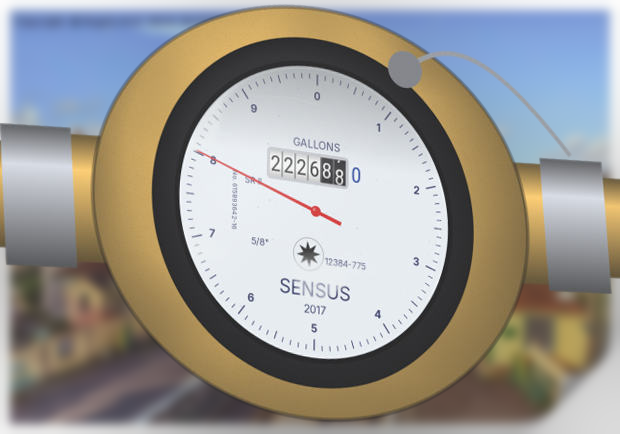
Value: 2226878.0gal
